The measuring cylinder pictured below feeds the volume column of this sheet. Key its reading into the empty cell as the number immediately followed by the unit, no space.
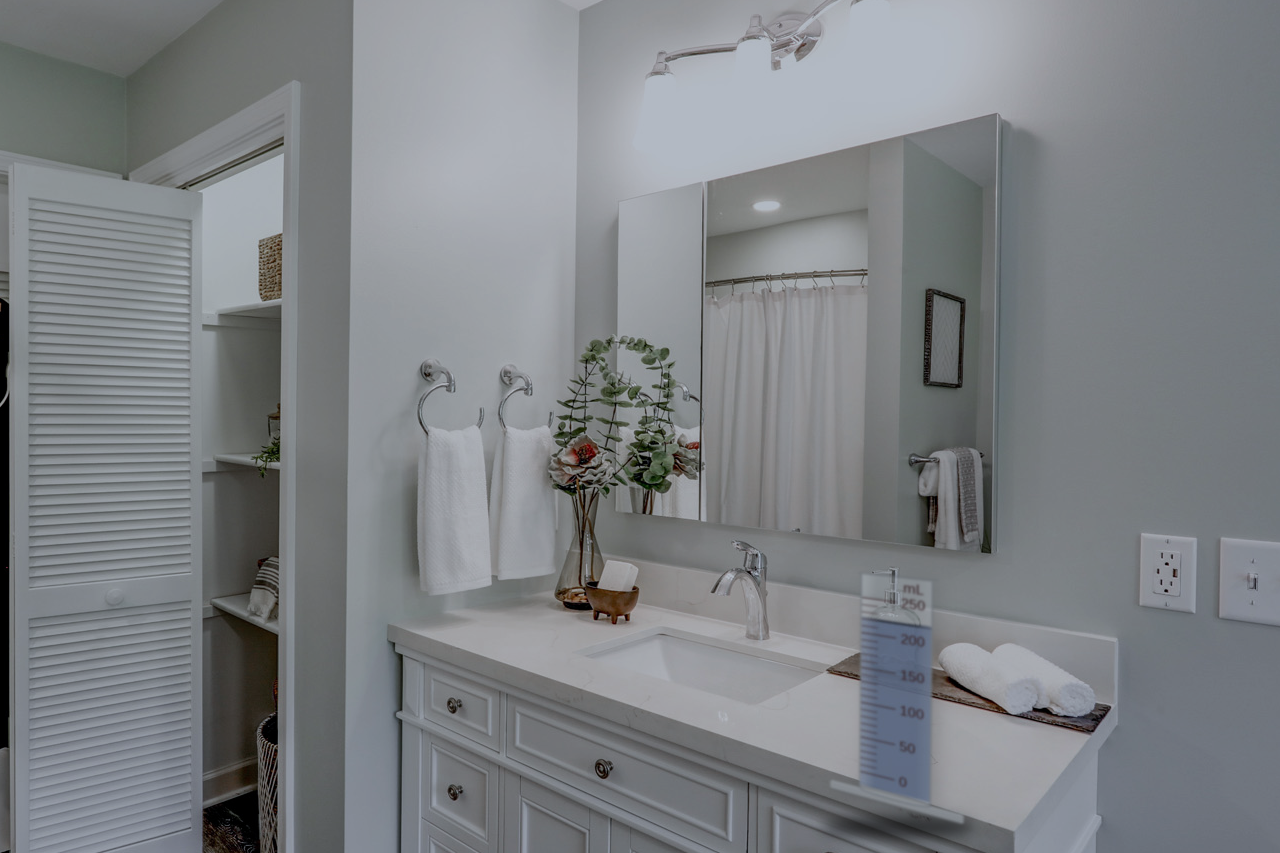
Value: 220mL
